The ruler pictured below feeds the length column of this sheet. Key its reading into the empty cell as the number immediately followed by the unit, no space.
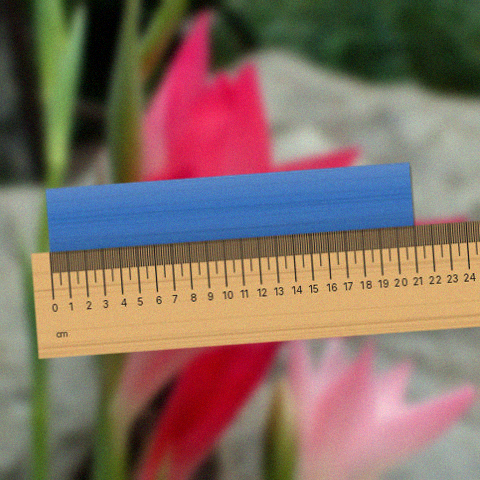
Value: 21cm
